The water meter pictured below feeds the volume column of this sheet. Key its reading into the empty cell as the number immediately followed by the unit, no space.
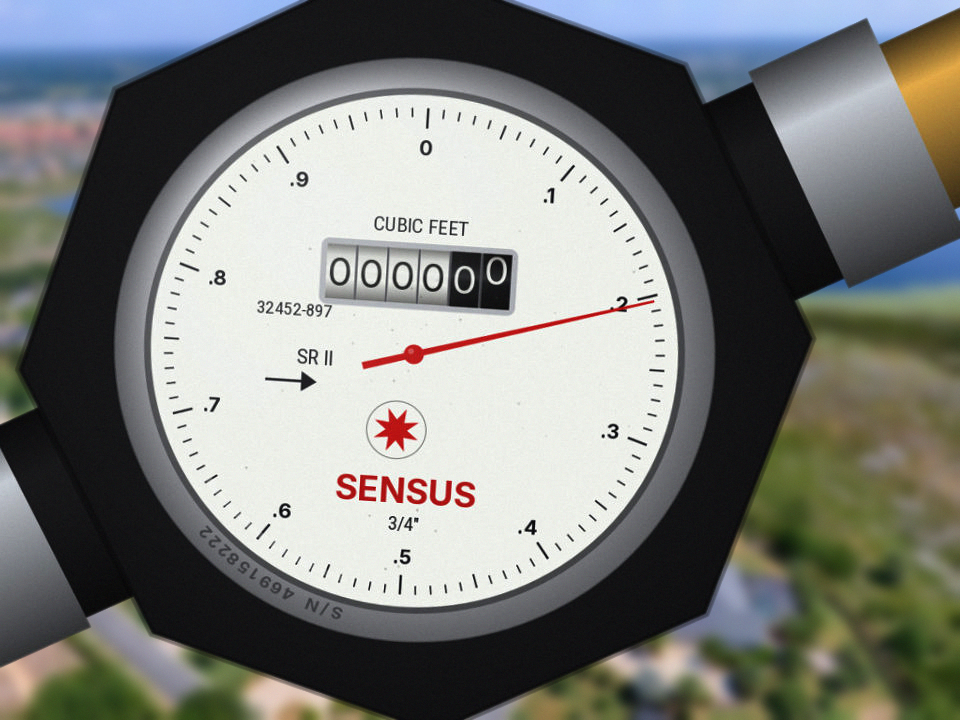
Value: 0.20ft³
